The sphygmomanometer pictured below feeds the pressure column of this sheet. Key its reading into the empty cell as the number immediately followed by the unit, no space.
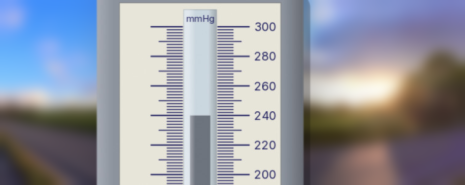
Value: 240mmHg
